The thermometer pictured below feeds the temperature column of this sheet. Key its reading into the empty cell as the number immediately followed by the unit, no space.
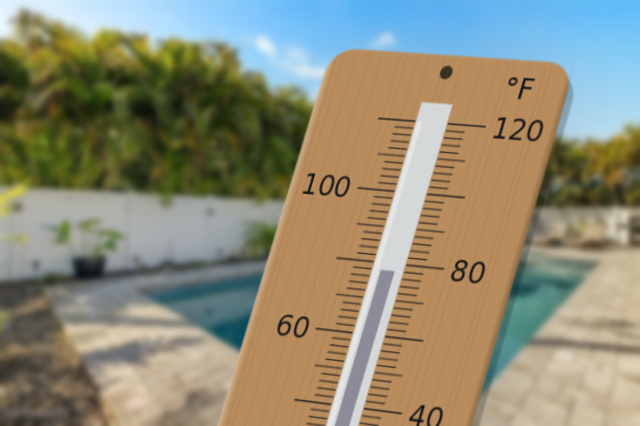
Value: 78°F
